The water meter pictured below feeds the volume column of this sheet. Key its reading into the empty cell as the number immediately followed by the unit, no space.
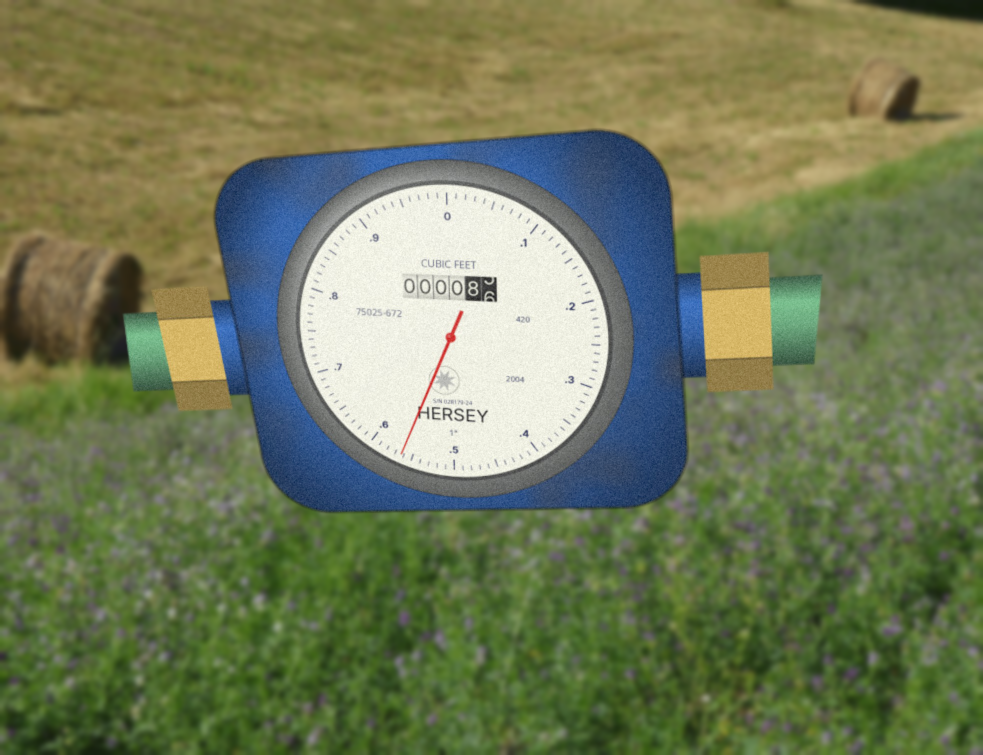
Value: 85.56ft³
